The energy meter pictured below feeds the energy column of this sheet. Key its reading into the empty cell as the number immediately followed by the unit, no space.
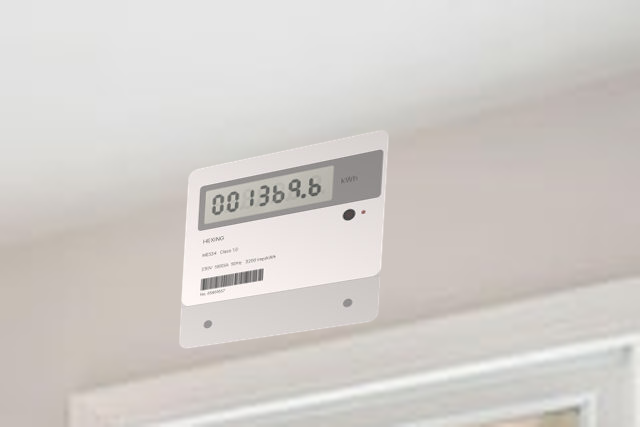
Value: 1369.6kWh
